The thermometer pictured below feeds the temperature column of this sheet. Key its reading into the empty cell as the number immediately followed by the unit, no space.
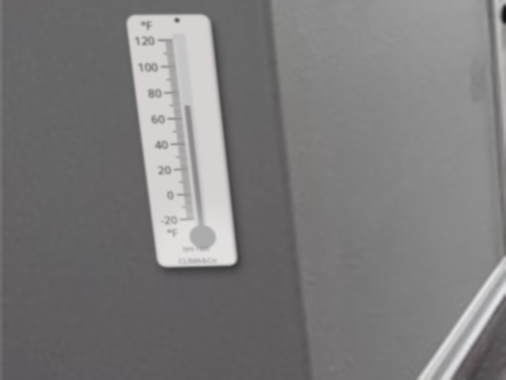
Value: 70°F
